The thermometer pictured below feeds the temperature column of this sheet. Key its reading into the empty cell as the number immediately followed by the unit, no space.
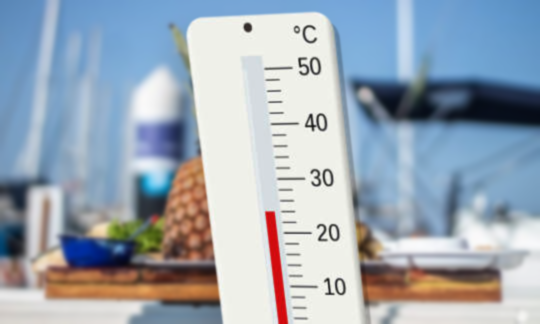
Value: 24°C
